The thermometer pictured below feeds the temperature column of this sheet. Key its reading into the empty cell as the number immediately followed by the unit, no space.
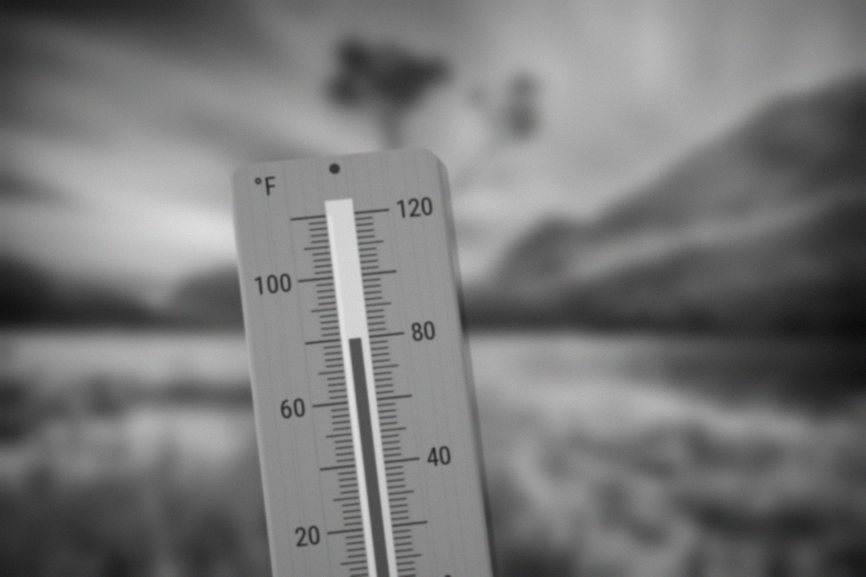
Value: 80°F
